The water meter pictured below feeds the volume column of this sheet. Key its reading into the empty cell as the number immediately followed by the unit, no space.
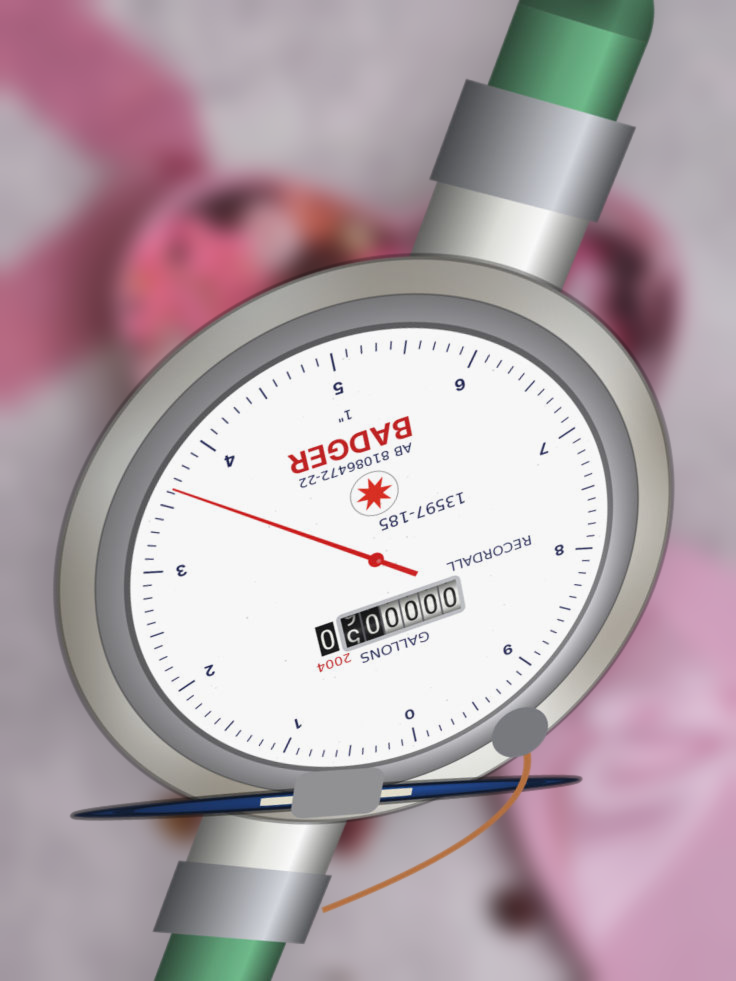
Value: 53.6gal
